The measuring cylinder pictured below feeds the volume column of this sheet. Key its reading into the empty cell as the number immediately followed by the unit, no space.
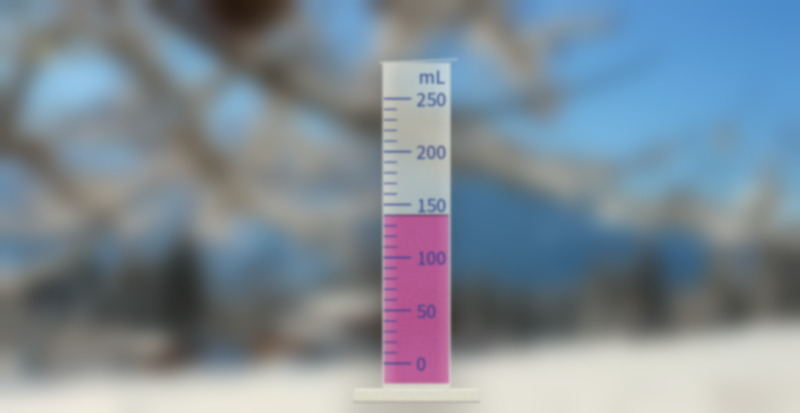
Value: 140mL
